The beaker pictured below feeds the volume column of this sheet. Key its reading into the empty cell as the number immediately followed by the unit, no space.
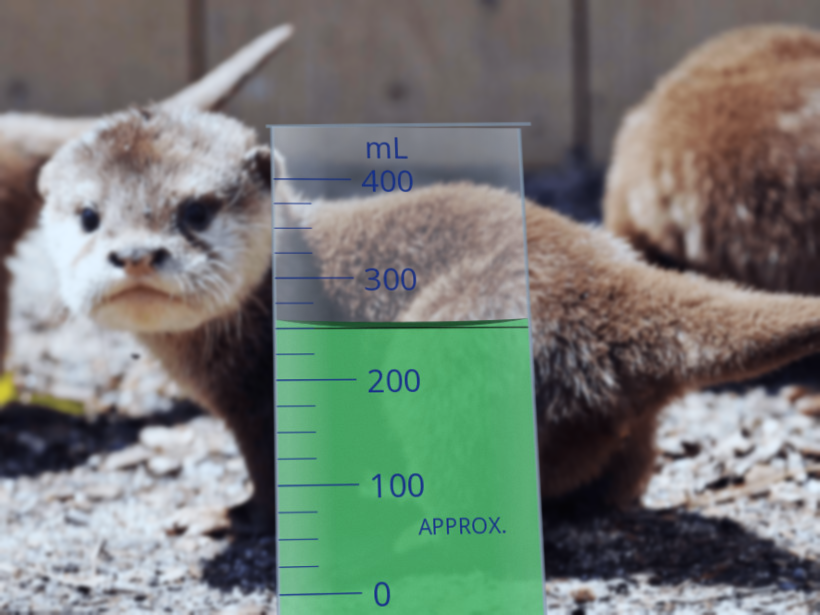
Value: 250mL
